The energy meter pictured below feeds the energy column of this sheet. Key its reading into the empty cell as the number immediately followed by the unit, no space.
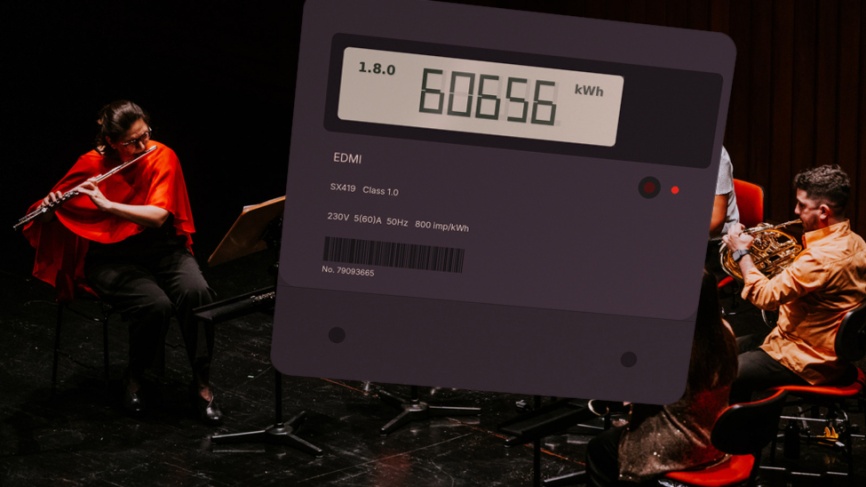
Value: 60656kWh
